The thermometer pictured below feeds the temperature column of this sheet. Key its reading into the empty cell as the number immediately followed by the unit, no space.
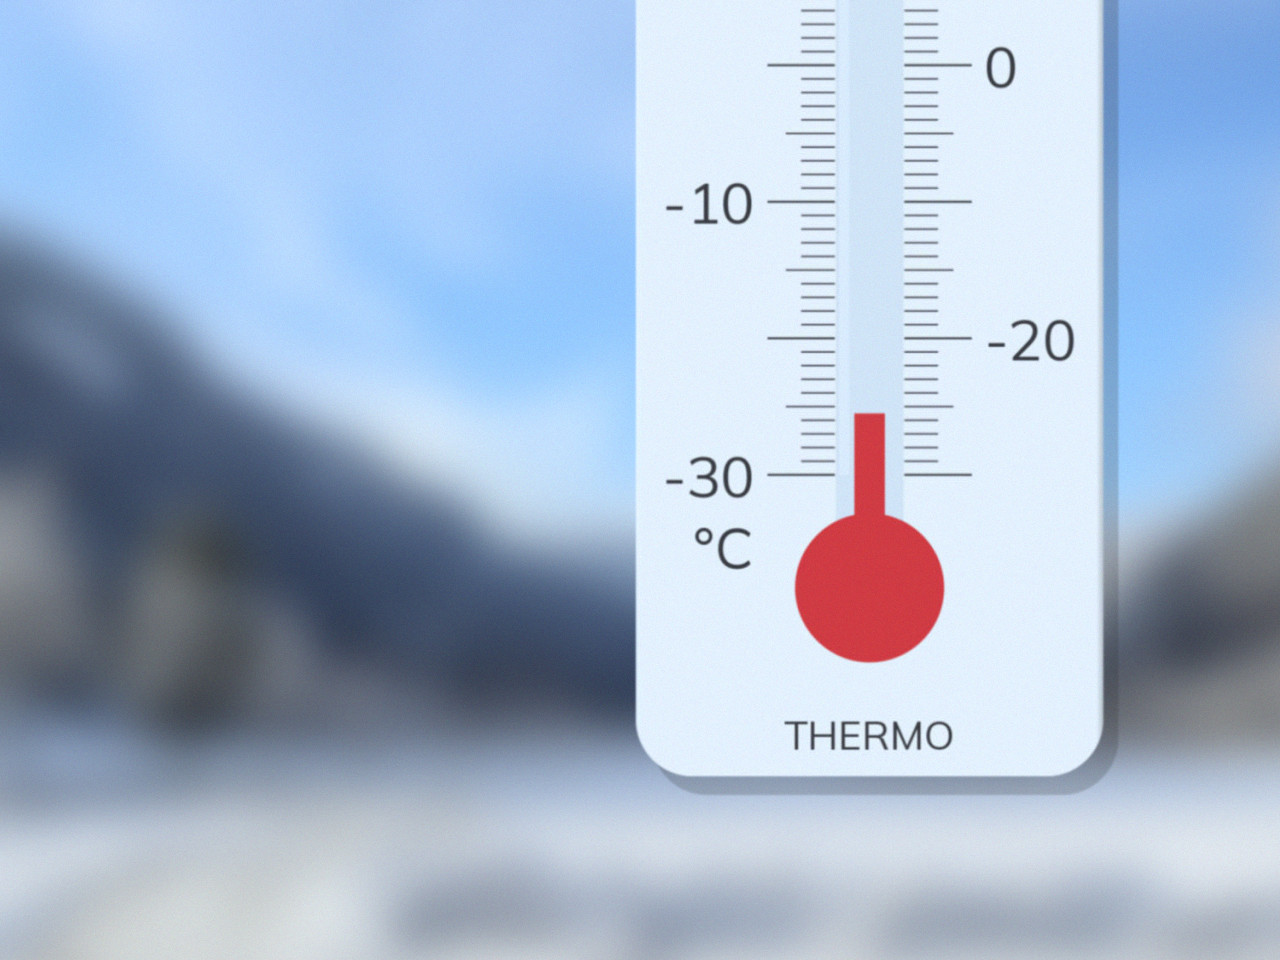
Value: -25.5°C
